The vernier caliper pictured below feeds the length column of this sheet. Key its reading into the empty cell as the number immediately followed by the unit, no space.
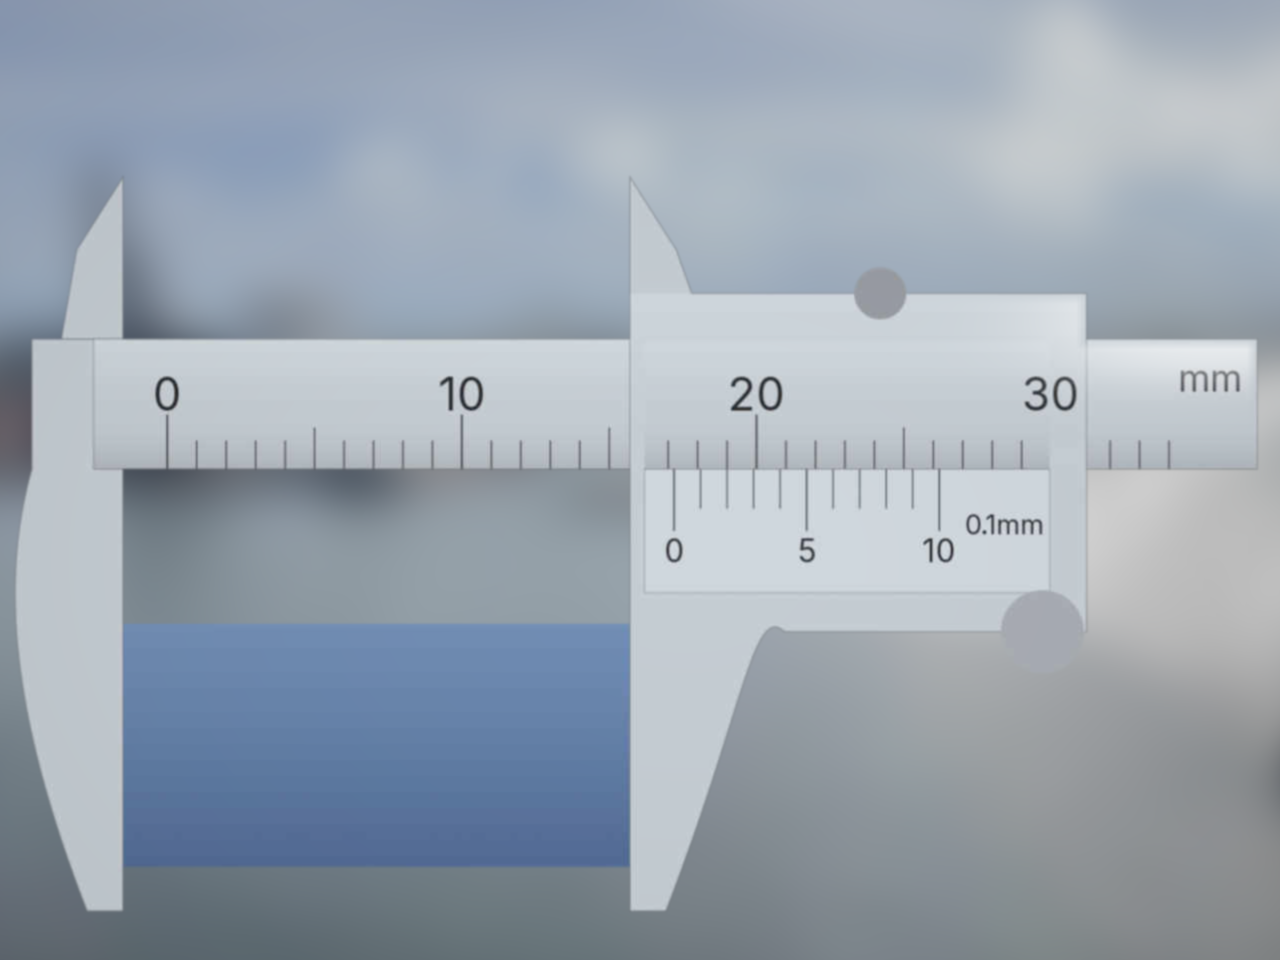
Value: 17.2mm
